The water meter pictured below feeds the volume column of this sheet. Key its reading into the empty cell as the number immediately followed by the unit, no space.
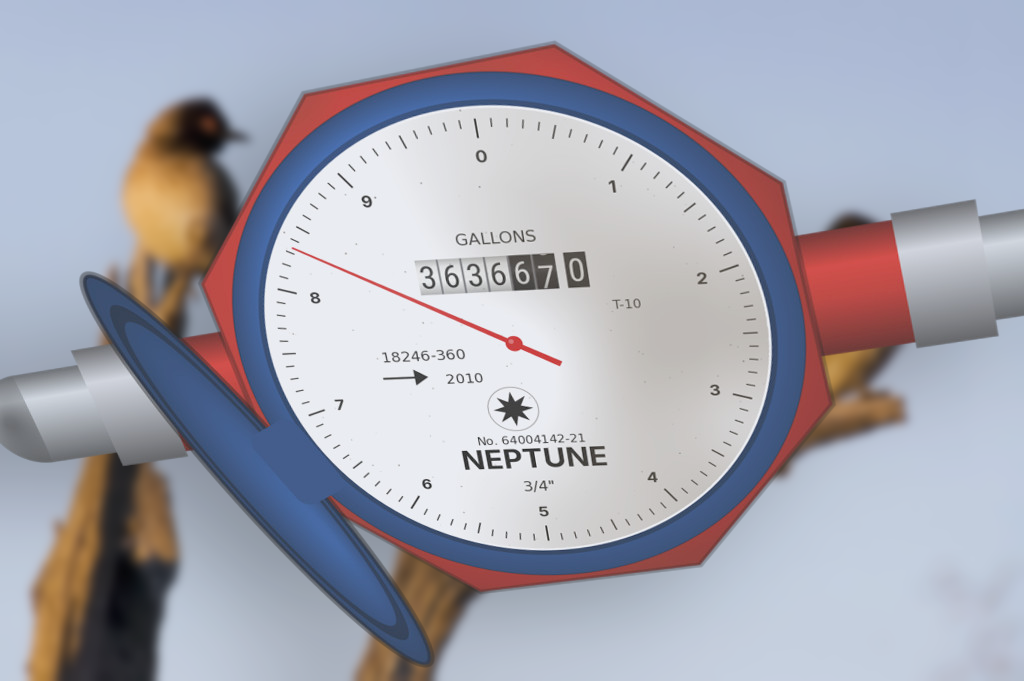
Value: 3636668.3gal
